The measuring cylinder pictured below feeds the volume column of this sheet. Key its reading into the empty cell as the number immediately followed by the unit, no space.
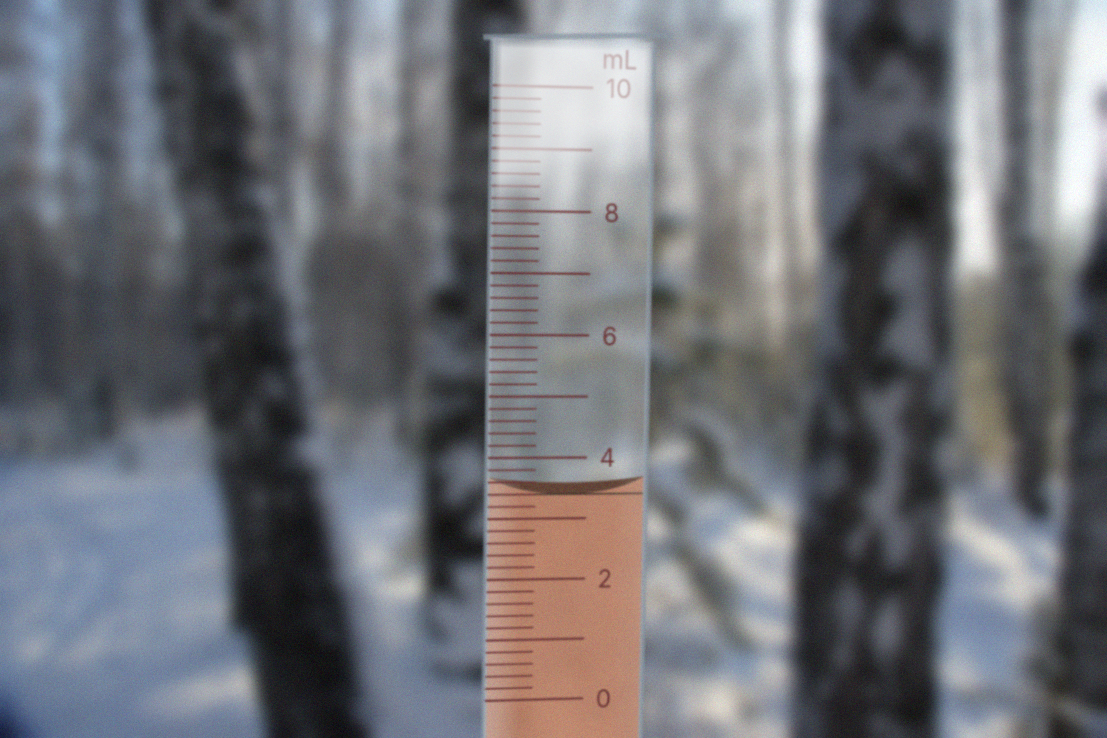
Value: 3.4mL
